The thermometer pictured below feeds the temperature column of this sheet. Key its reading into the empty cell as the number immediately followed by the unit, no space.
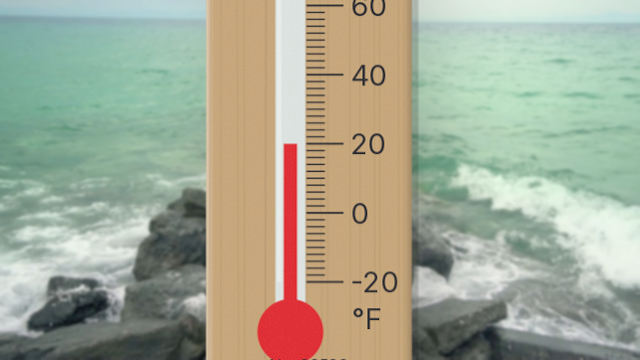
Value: 20°F
